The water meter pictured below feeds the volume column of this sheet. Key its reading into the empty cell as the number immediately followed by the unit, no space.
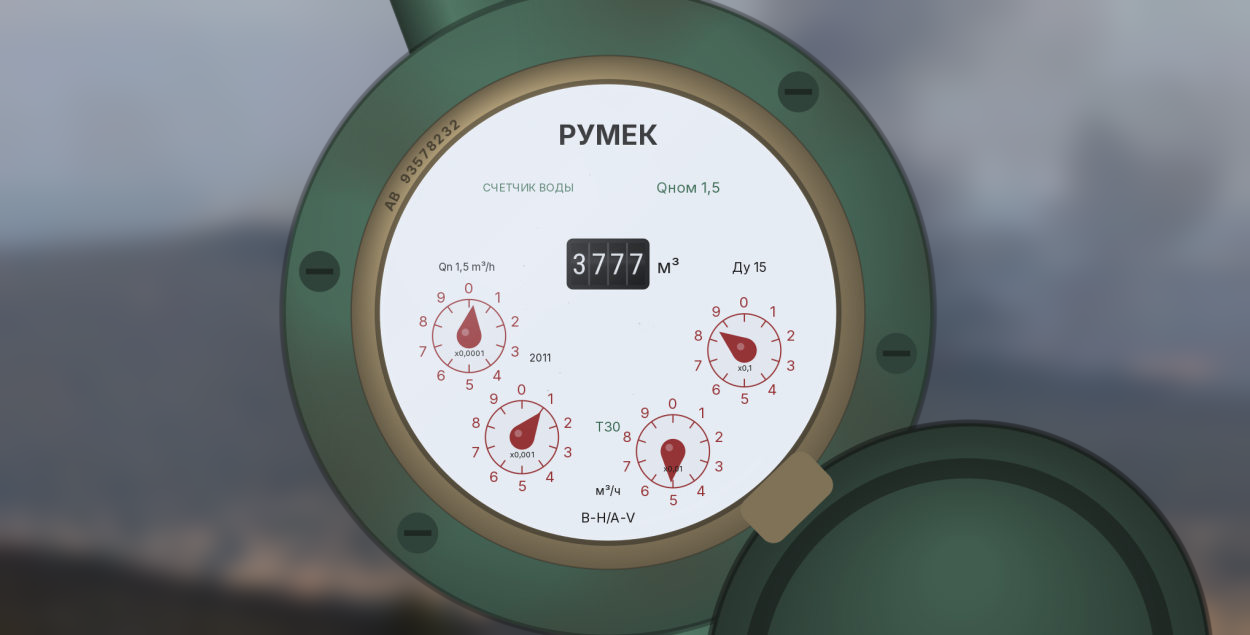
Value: 3777.8510m³
